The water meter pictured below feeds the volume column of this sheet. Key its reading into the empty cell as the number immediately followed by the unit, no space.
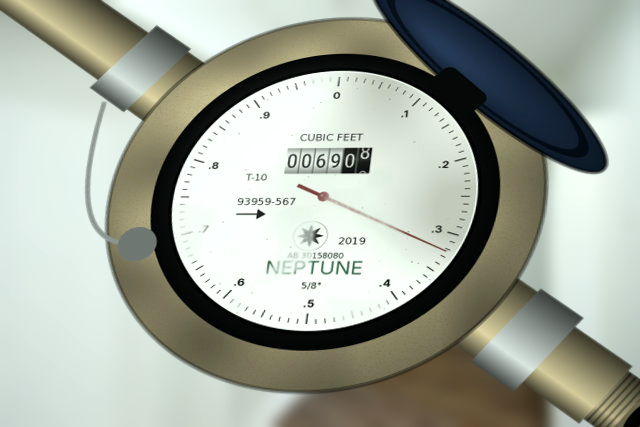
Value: 6908.32ft³
